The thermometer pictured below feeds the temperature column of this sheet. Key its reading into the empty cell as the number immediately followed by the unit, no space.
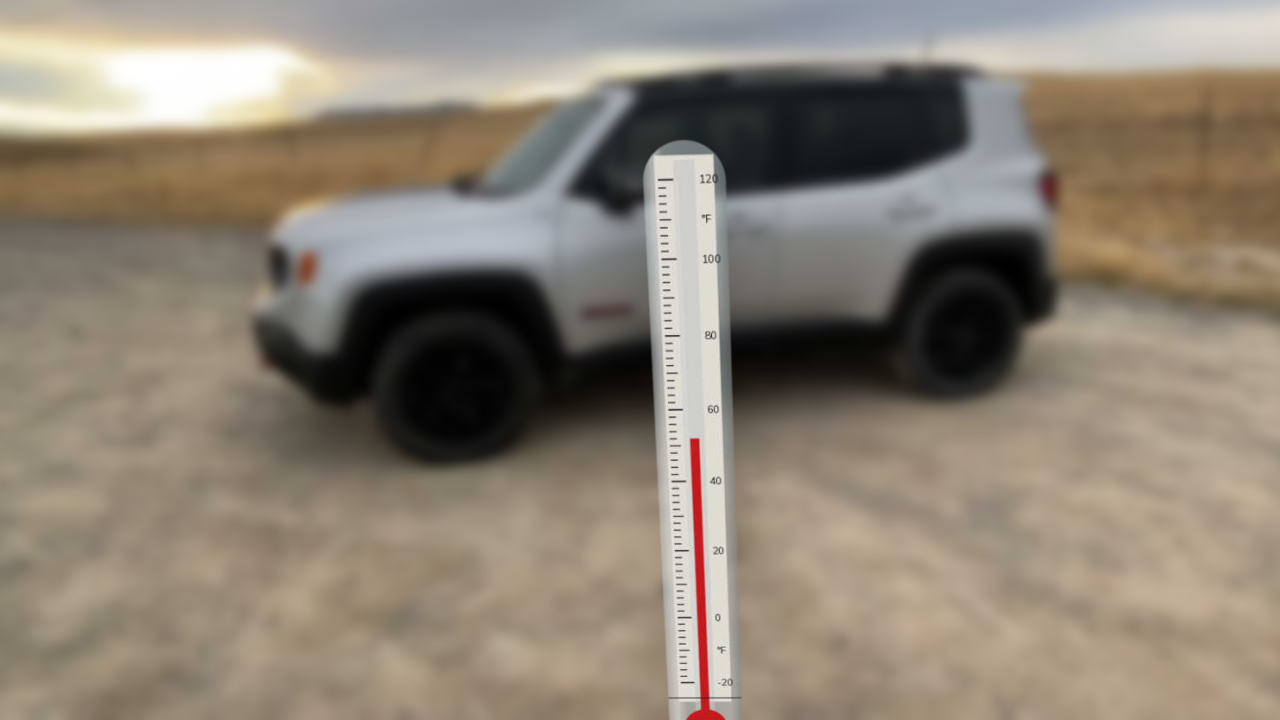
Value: 52°F
